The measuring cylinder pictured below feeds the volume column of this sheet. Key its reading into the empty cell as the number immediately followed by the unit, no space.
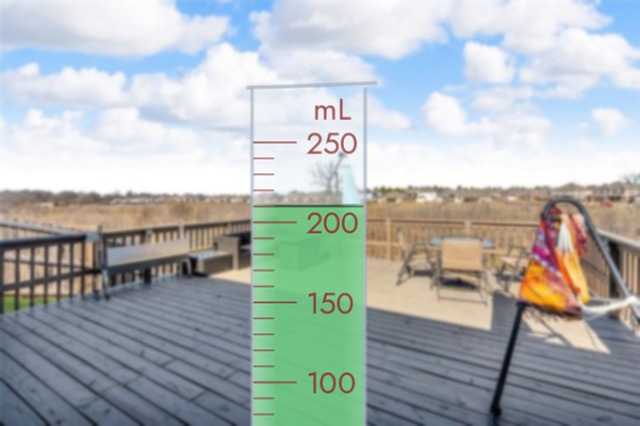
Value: 210mL
